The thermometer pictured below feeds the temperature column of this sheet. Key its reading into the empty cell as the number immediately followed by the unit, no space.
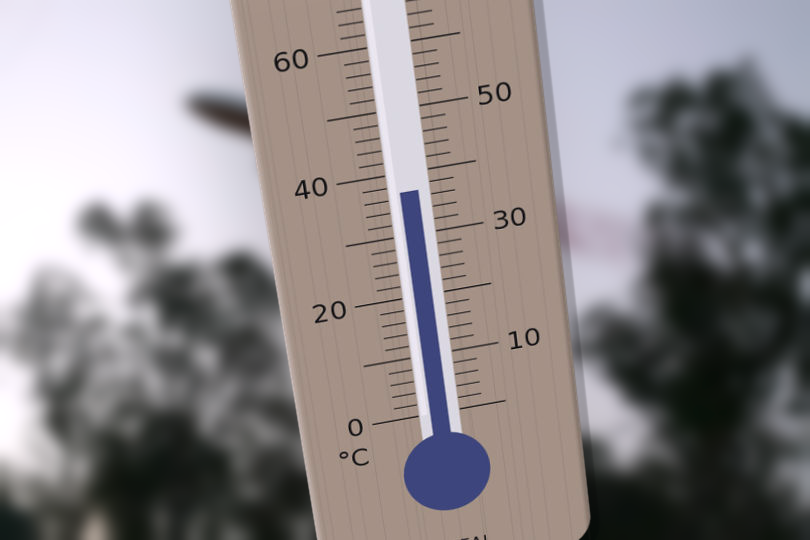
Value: 37°C
